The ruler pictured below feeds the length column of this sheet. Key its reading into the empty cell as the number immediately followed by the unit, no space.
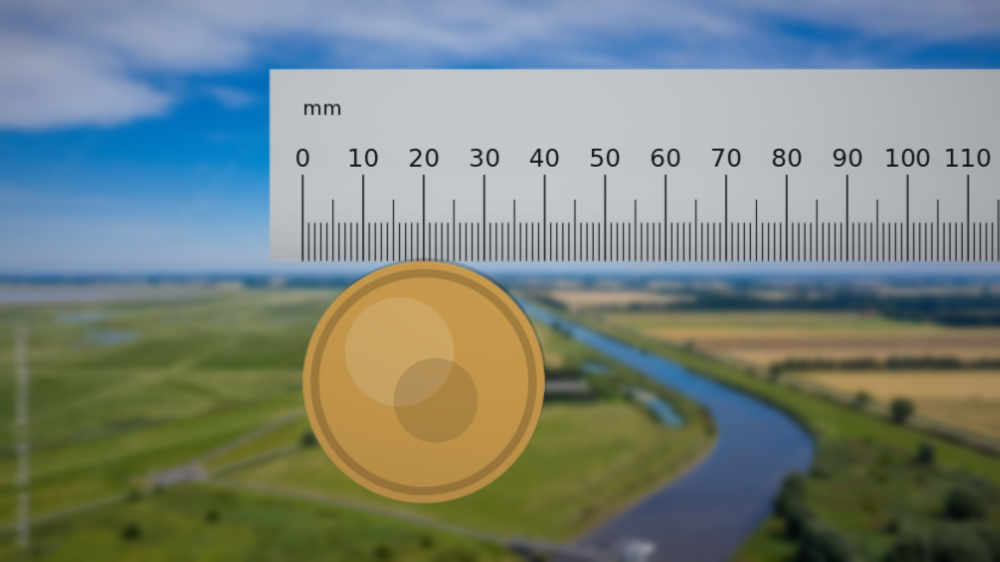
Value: 40mm
